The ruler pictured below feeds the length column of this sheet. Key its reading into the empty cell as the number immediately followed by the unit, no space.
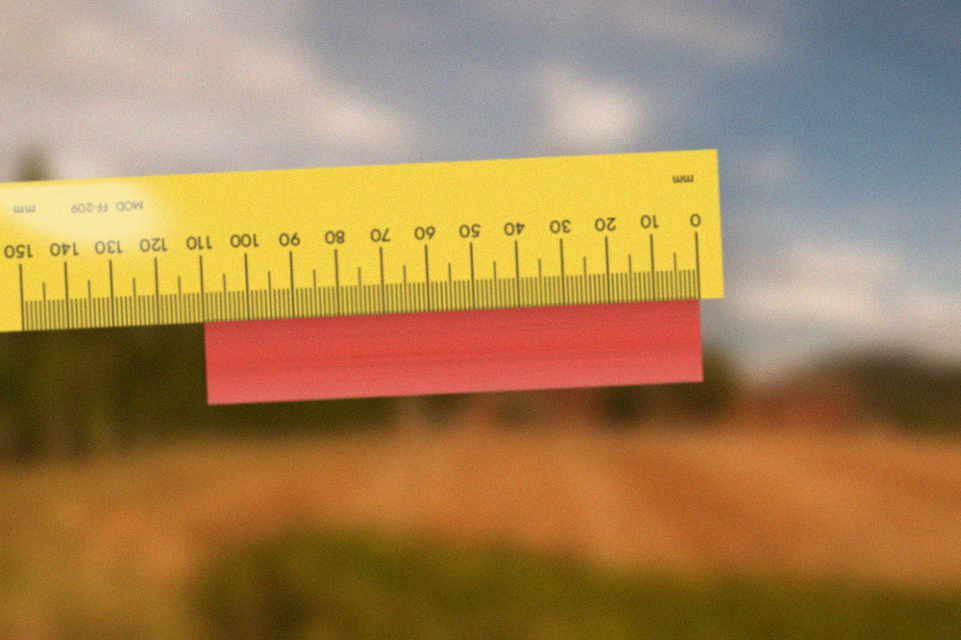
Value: 110mm
